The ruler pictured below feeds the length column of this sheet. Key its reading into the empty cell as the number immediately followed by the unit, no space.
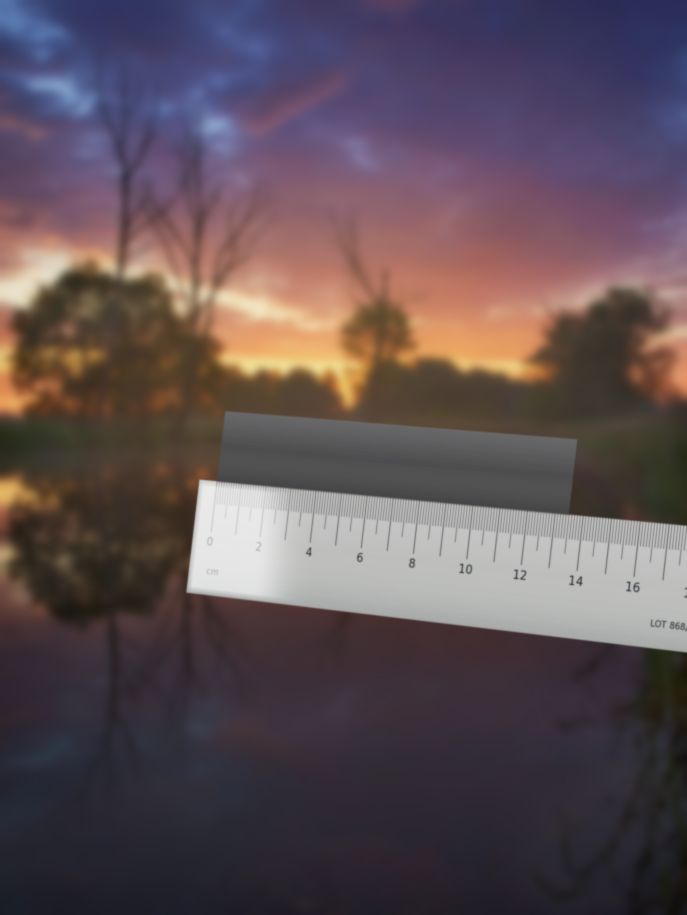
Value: 13.5cm
